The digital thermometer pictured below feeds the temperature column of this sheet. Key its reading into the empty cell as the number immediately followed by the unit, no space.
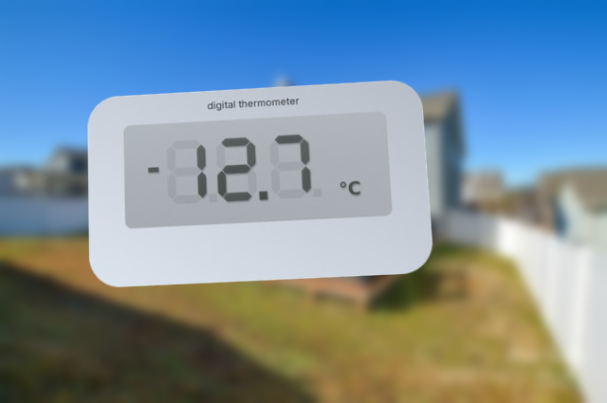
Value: -12.7°C
